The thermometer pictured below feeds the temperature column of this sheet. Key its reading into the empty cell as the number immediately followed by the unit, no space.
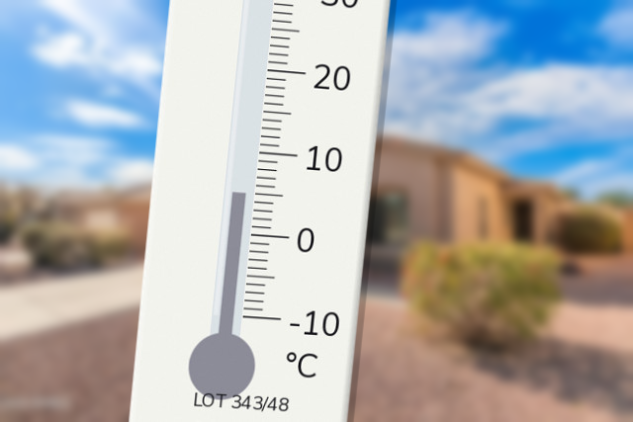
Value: 5°C
